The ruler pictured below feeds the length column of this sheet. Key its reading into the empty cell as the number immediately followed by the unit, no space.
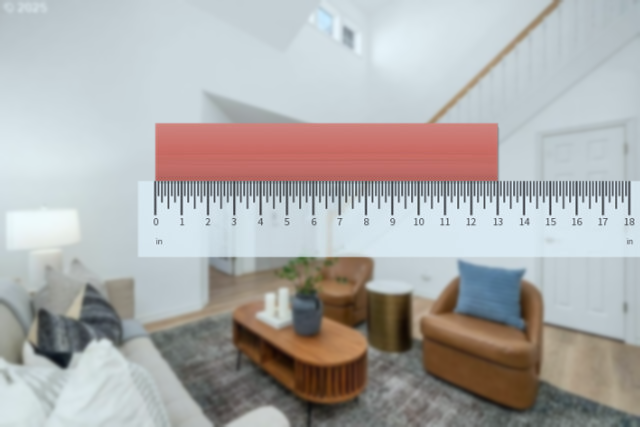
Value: 13in
